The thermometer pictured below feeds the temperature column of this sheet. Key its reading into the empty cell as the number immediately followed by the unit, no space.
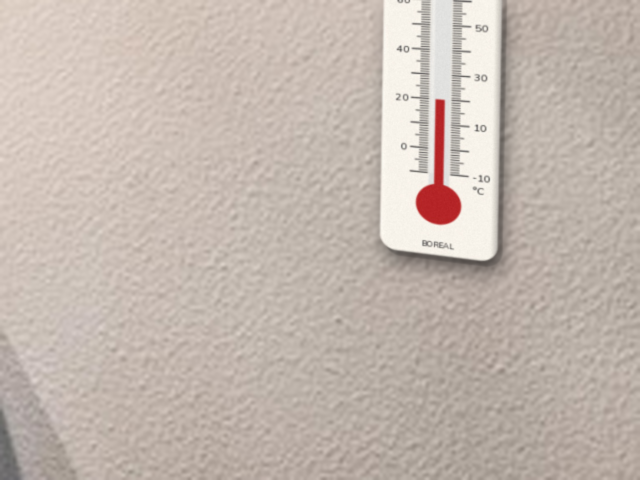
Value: 20°C
